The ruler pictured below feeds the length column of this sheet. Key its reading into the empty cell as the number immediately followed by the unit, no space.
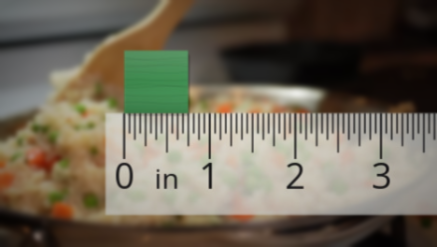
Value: 0.75in
